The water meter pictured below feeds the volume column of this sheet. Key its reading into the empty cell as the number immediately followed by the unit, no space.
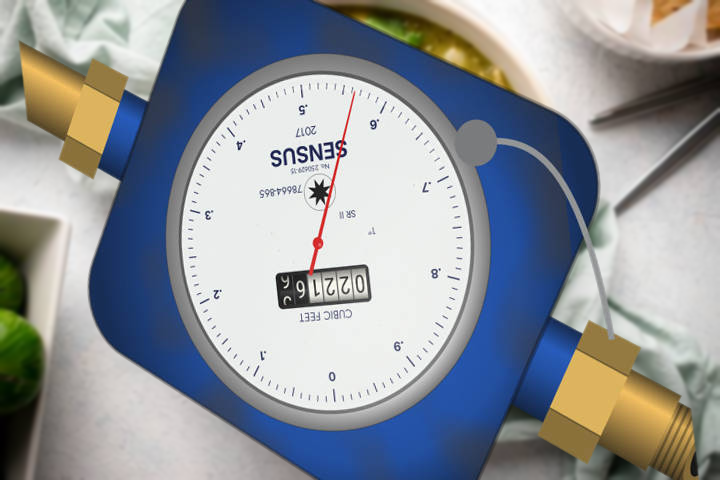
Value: 22165.56ft³
